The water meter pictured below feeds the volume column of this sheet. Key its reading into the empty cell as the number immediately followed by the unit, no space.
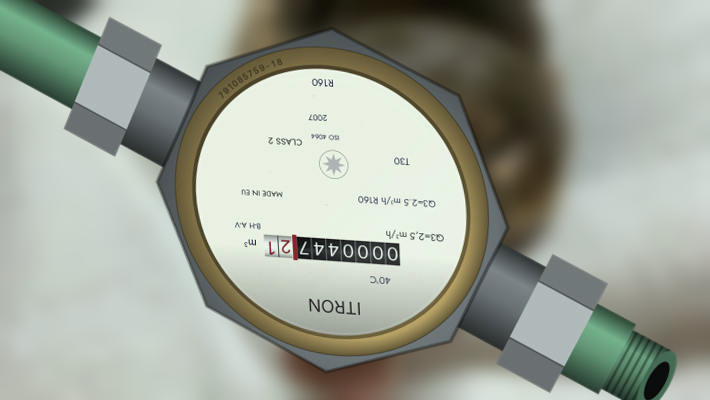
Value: 447.21m³
